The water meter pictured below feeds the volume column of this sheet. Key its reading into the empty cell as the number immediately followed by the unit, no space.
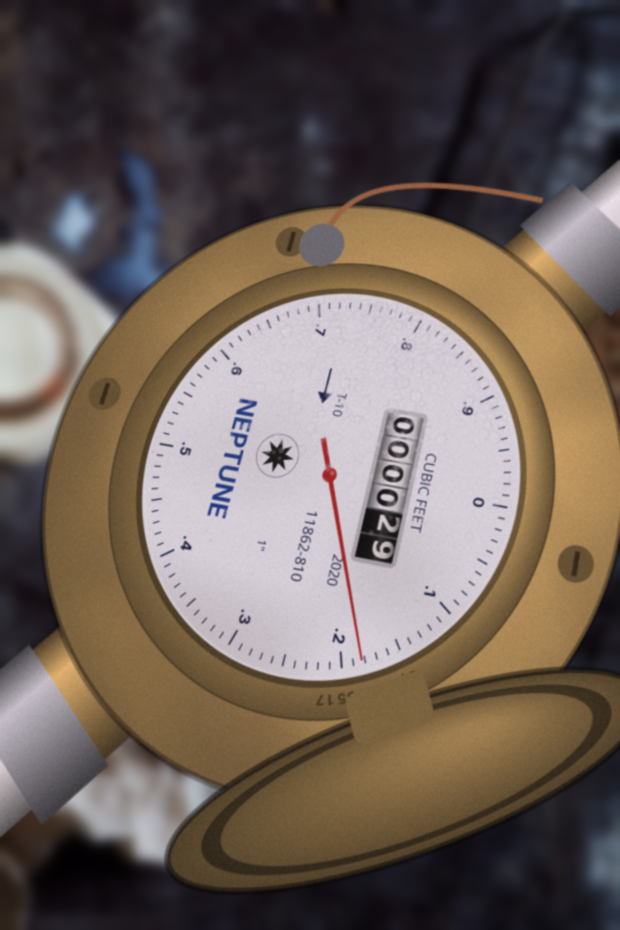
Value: 29.18ft³
